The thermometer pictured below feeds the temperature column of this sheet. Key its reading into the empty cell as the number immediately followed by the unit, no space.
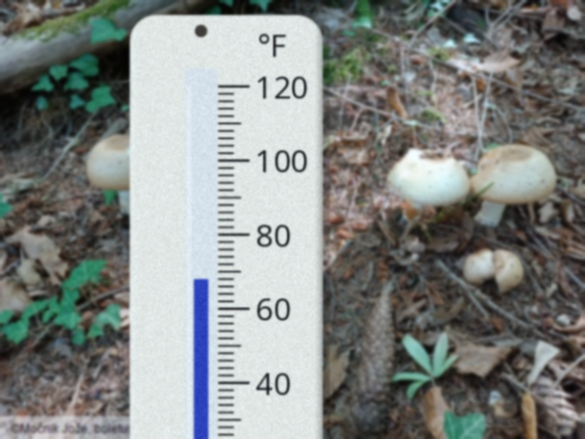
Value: 68°F
